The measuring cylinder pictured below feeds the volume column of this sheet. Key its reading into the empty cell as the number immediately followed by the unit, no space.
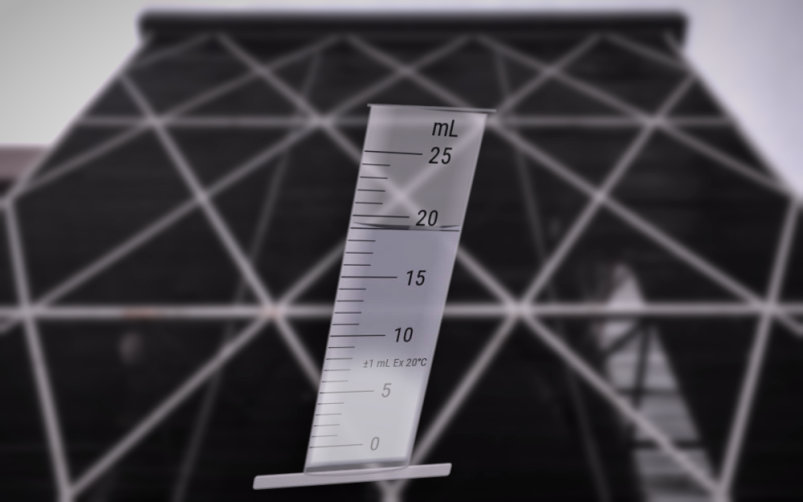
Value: 19mL
